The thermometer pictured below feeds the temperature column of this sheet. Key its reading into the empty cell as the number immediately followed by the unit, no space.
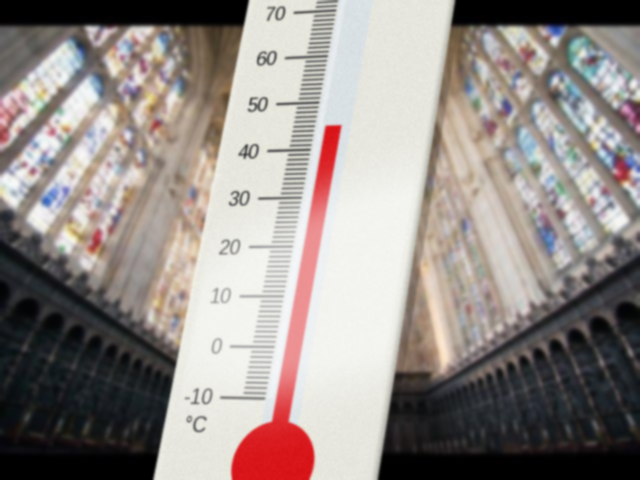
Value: 45°C
